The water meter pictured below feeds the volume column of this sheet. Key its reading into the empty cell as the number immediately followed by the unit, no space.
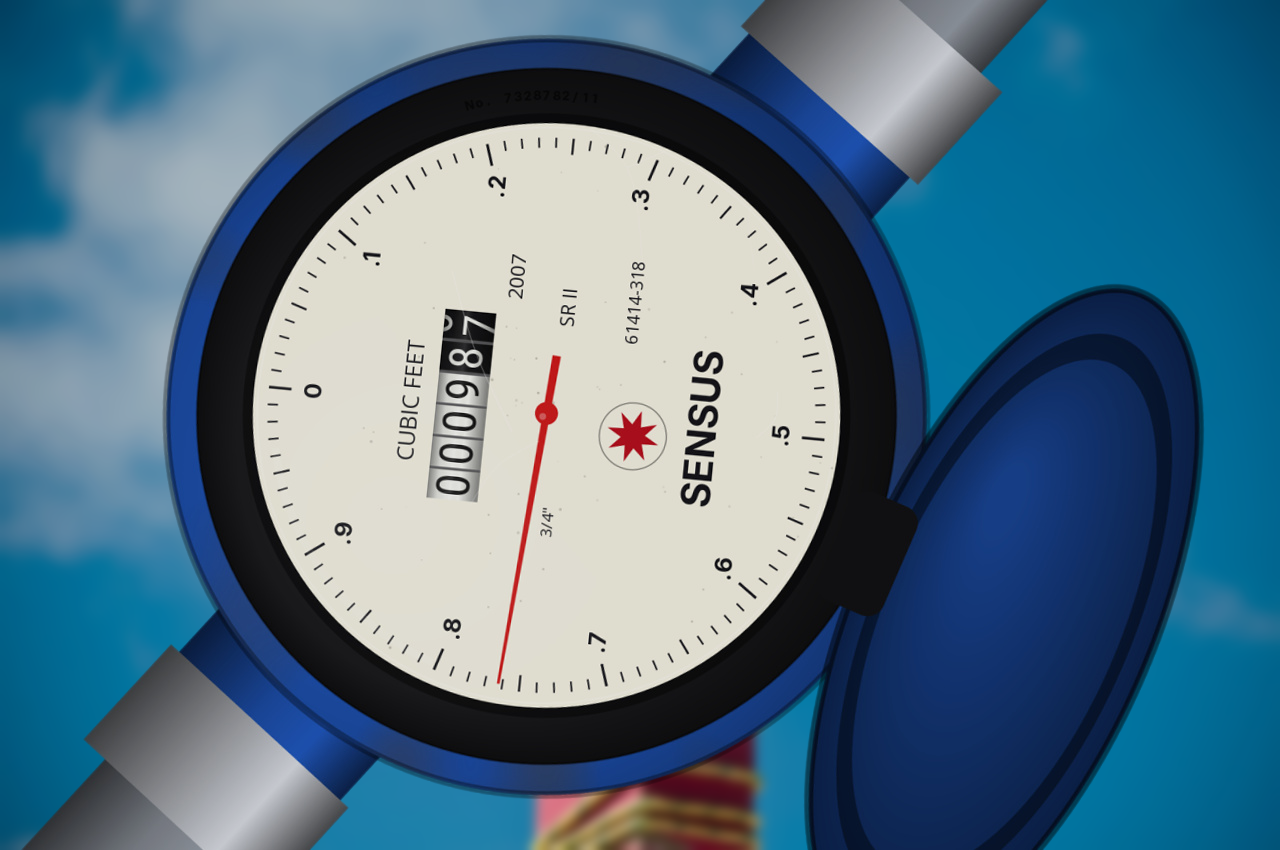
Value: 986.76ft³
